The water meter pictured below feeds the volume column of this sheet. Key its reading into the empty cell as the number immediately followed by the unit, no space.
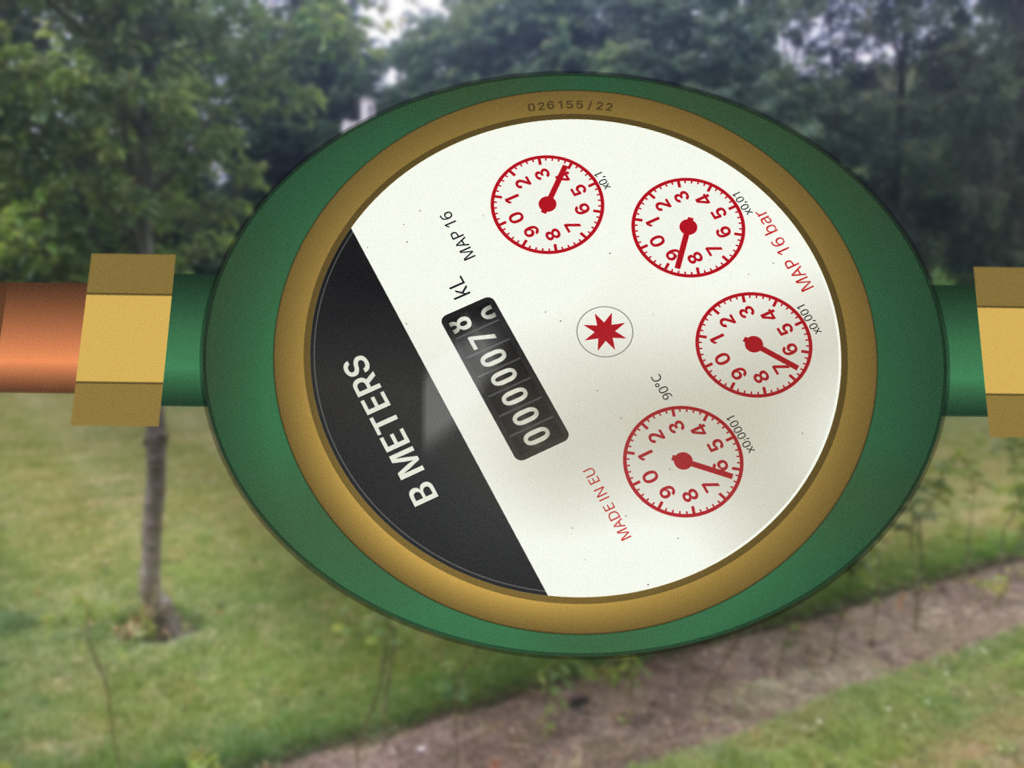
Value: 78.3866kL
